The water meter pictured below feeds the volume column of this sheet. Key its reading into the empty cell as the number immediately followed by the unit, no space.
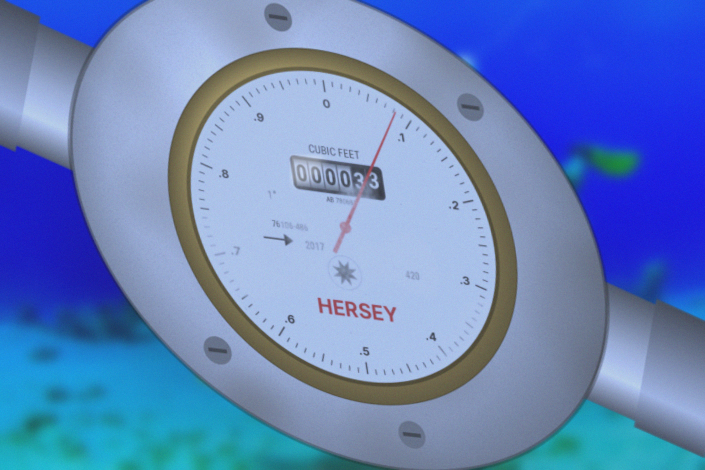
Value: 33.08ft³
